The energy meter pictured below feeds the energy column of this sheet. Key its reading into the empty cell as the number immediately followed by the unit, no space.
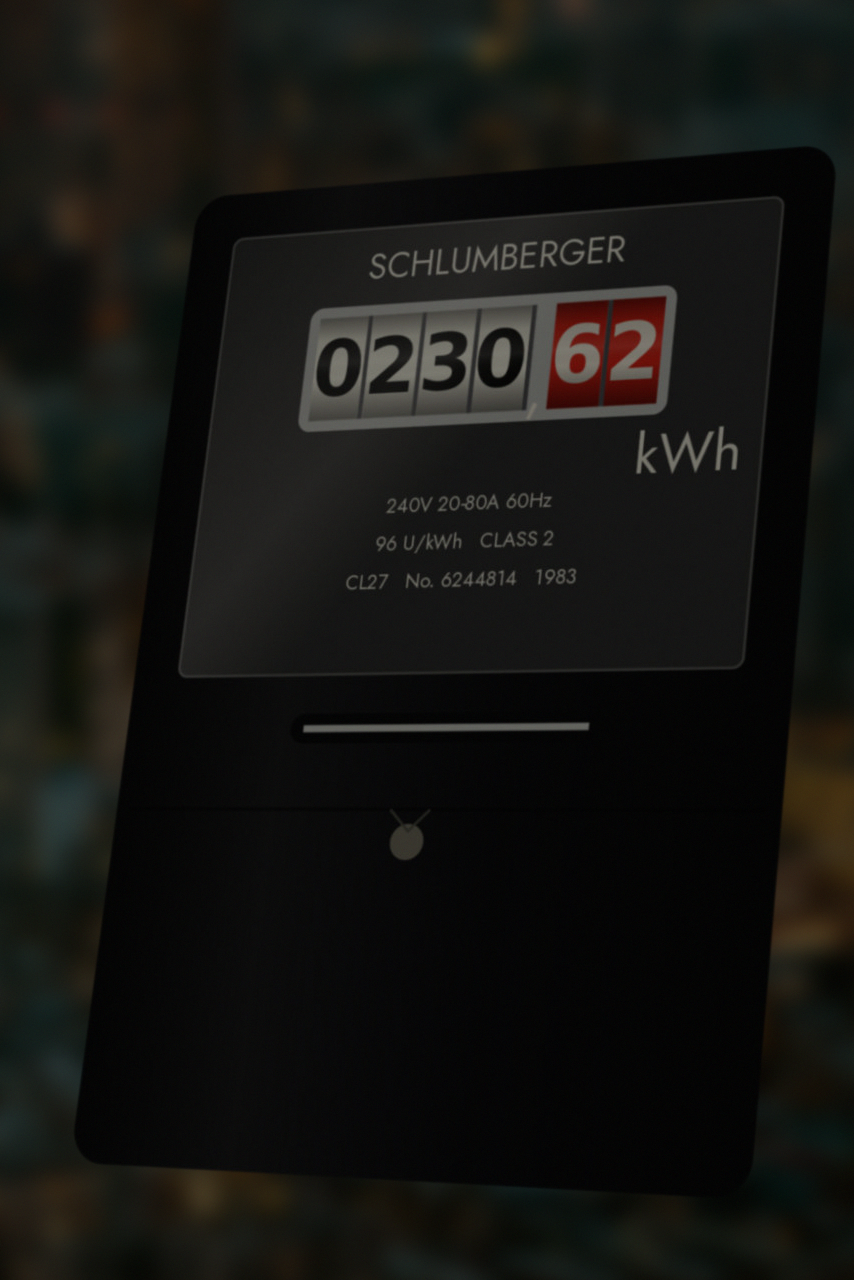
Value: 230.62kWh
